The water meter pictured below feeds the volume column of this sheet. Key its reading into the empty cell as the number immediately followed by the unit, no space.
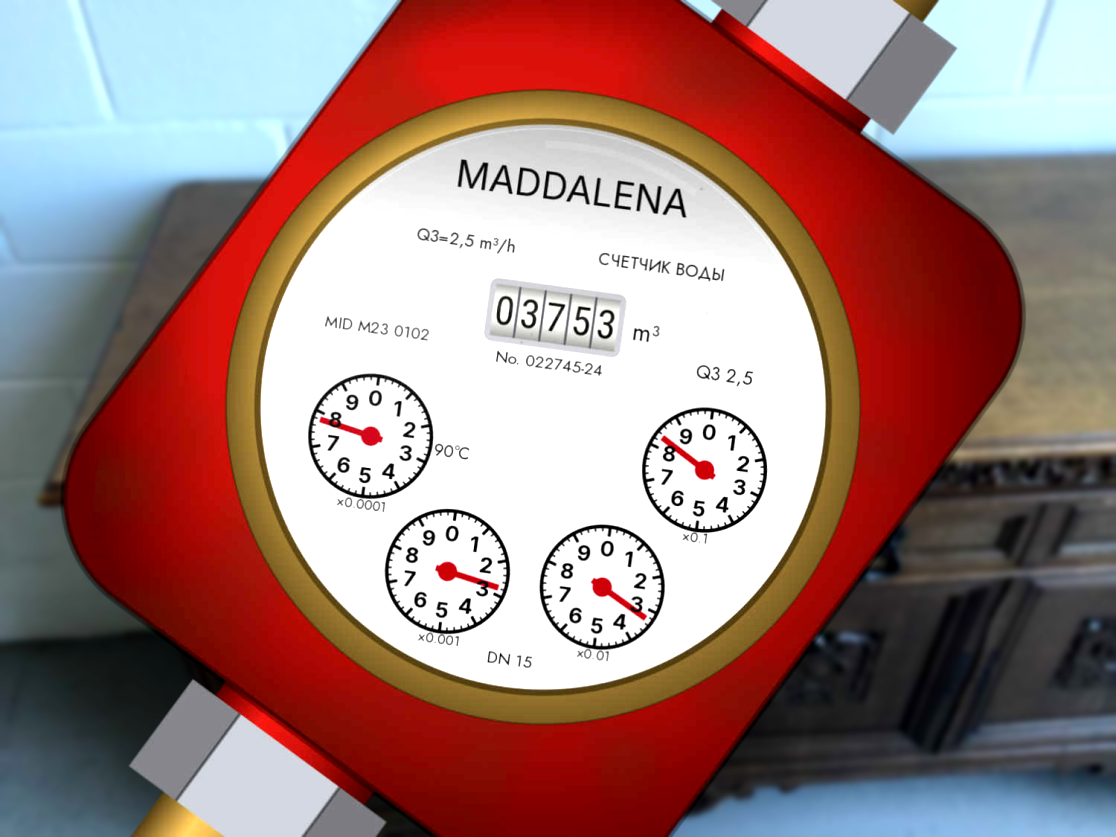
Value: 3753.8327m³
